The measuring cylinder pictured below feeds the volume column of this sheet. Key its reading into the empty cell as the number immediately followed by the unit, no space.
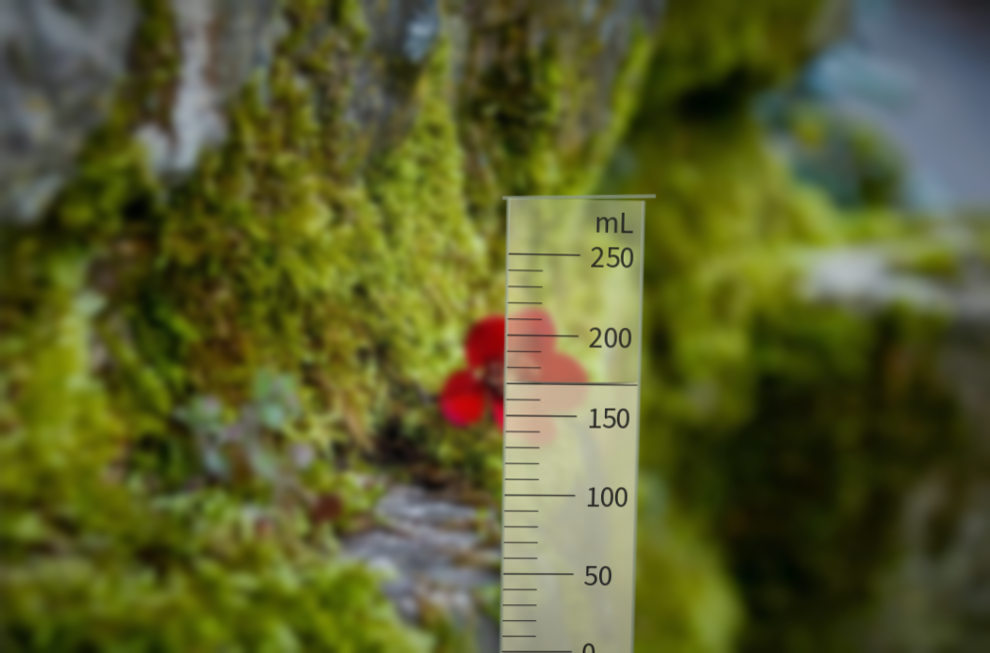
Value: 170mL
